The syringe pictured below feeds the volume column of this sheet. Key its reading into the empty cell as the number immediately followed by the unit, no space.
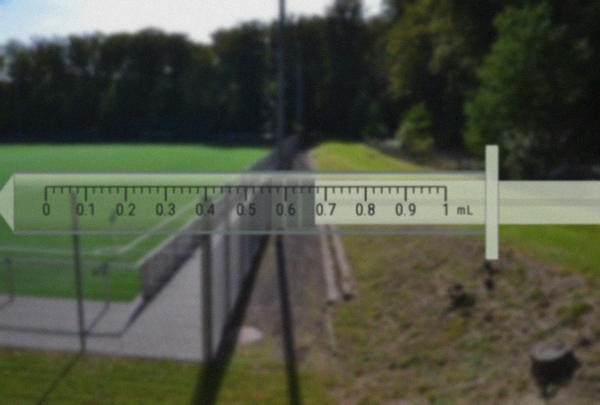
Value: 0.56mL
